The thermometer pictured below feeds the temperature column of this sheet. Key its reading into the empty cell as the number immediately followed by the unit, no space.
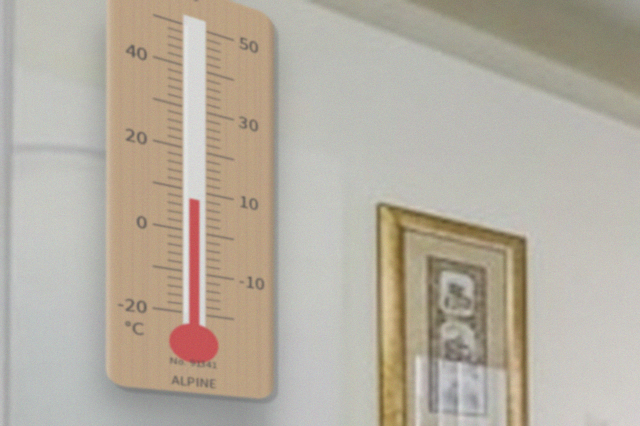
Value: 8°C
